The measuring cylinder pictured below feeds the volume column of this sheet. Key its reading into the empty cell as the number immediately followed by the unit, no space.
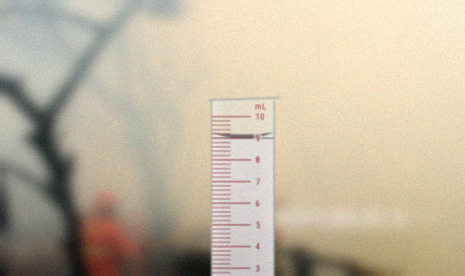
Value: 9mL
